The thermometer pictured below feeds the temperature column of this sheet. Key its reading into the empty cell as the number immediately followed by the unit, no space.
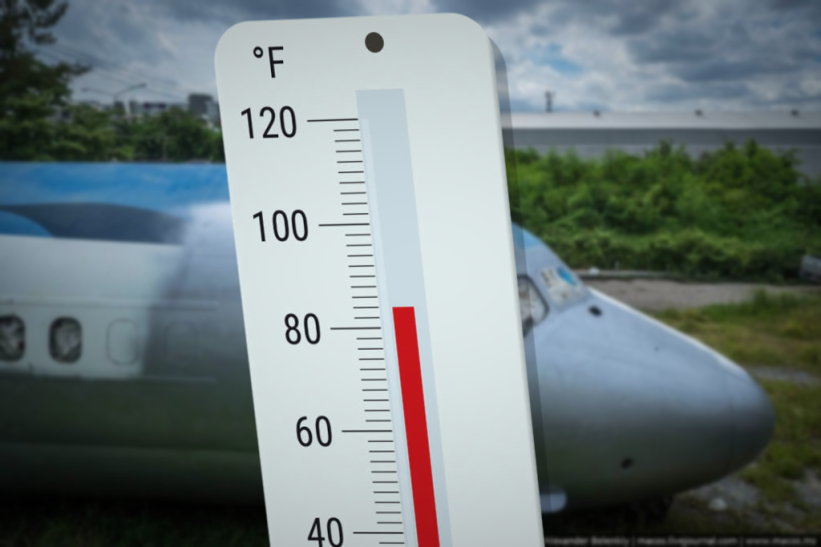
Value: 84°F
